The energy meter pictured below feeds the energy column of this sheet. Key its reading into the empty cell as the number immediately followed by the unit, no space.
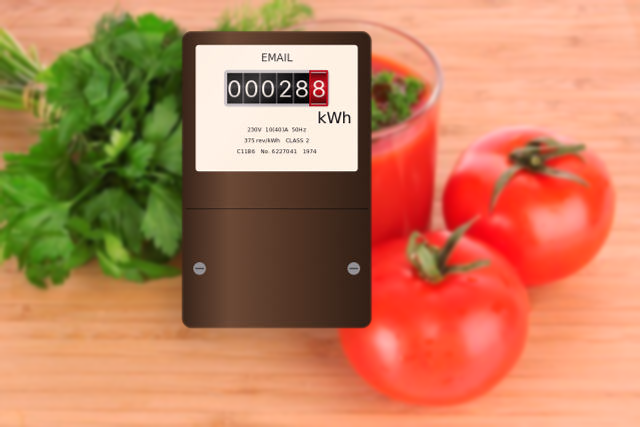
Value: 28.8kWh
